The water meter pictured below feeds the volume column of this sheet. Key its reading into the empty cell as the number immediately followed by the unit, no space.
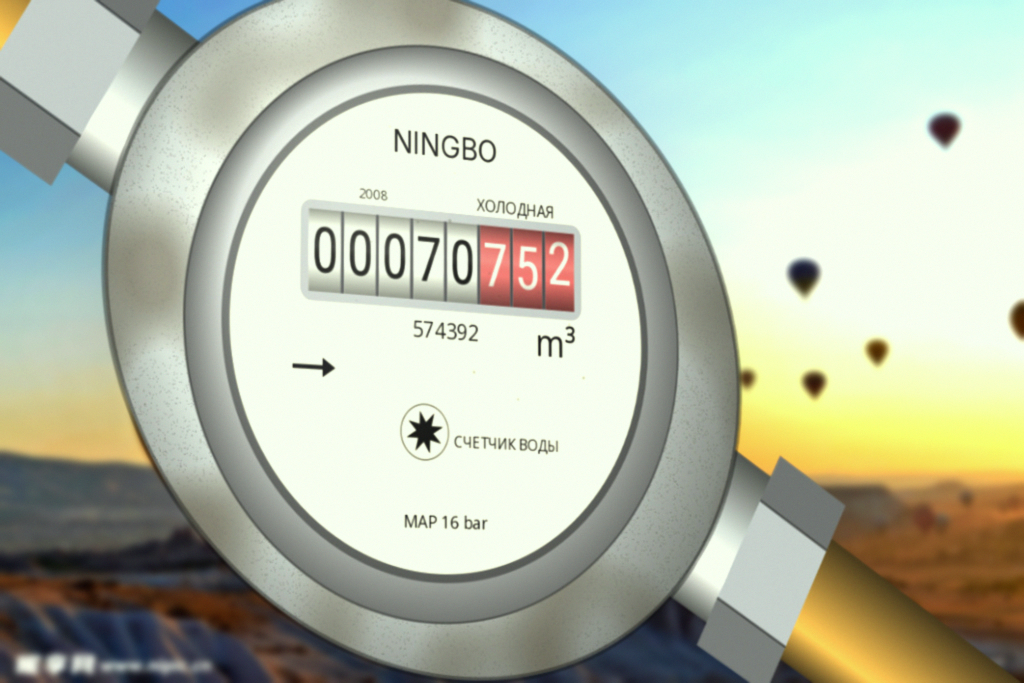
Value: 70.752m³
